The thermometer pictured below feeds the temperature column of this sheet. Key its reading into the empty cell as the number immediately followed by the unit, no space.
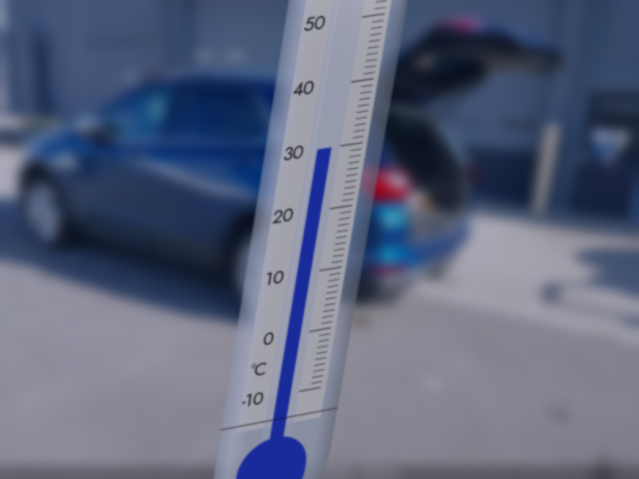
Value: 30°C
